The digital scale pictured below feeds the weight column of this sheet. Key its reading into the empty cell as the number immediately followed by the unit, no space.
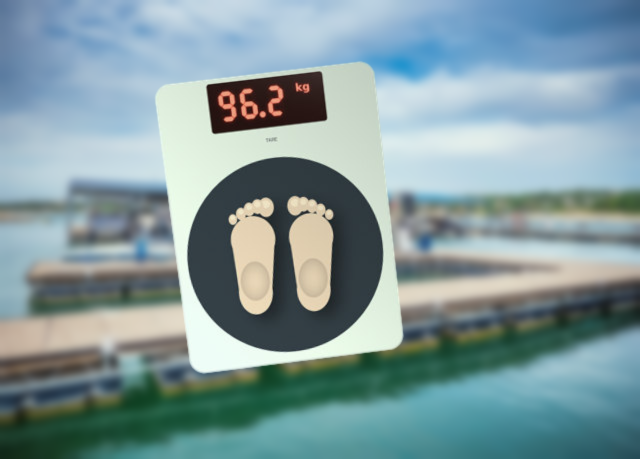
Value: 96.2kg
